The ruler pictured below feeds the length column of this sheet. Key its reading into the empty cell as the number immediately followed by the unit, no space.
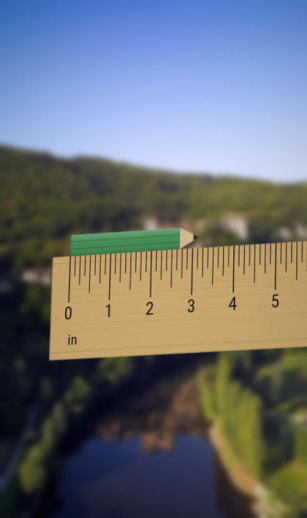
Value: 3.125in
